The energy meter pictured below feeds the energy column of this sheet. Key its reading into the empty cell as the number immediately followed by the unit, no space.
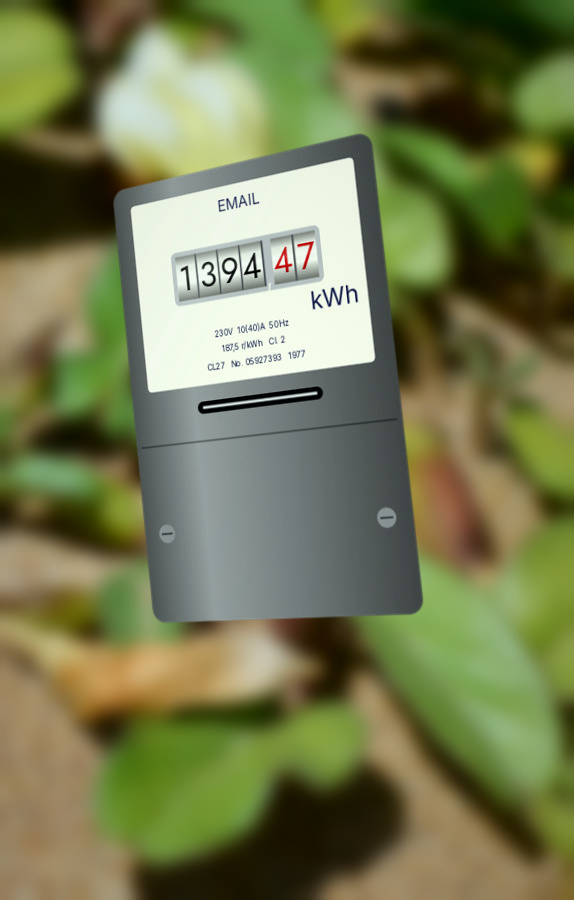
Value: 1394.47kWh
